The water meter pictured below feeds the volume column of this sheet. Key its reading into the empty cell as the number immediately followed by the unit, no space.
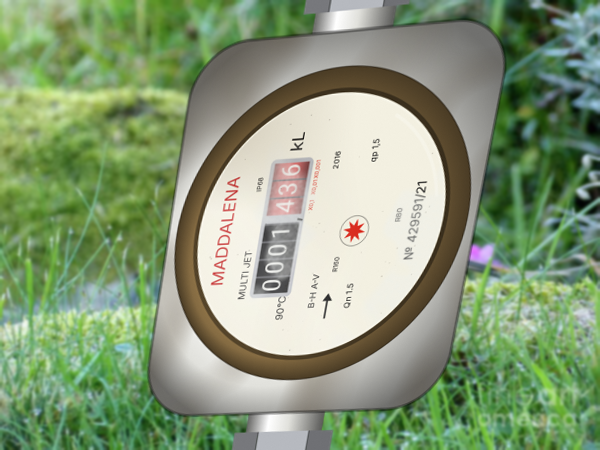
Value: 1.436kL
